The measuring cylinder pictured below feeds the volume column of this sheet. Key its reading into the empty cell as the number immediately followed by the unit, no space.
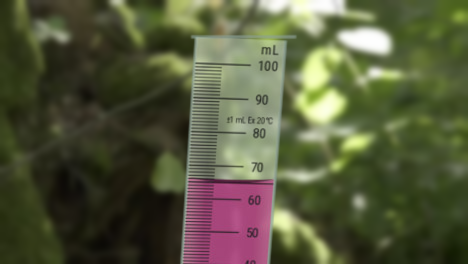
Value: 65mL
